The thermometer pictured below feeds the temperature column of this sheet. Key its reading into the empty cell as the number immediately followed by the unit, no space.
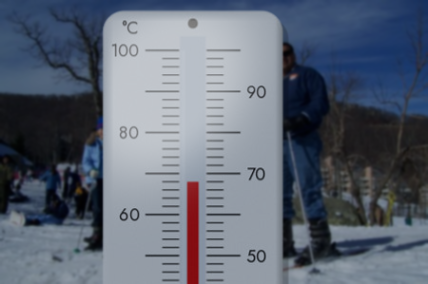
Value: 68°C
